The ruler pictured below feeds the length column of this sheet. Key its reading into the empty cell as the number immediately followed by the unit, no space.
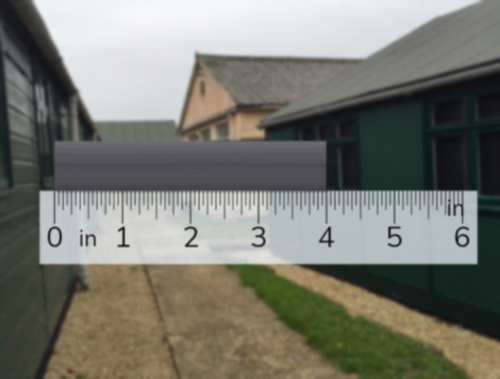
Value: 4in
